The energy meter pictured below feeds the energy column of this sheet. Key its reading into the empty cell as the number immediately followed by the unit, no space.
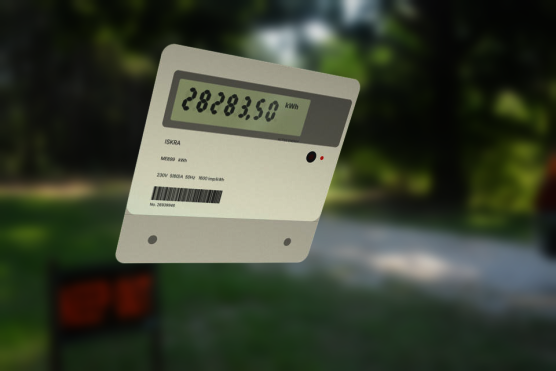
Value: 28283.50kWh
